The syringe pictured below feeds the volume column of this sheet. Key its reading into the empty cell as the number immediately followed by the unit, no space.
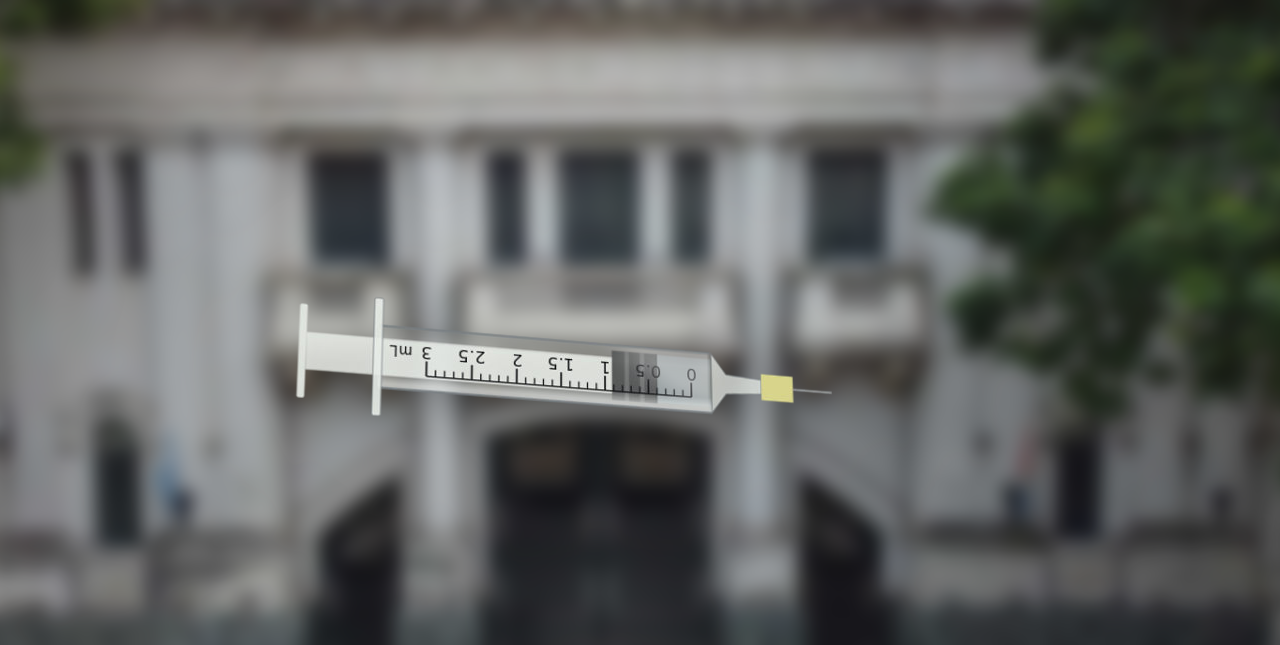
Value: 0.4mL
